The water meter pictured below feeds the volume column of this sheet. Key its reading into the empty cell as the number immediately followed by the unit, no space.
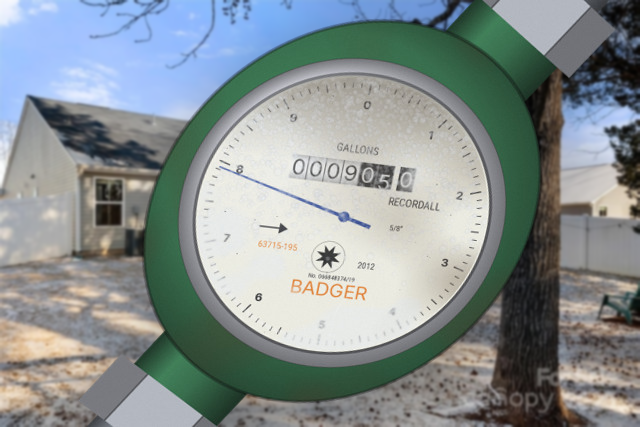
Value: 9047.9gal
